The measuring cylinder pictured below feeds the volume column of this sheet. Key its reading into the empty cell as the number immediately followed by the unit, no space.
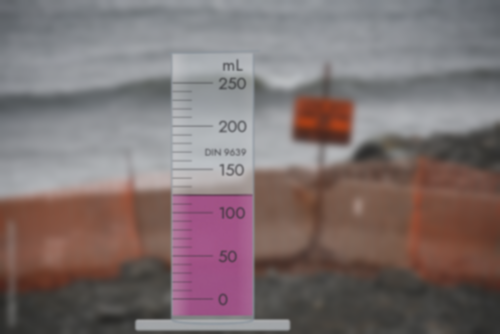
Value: 120mL
